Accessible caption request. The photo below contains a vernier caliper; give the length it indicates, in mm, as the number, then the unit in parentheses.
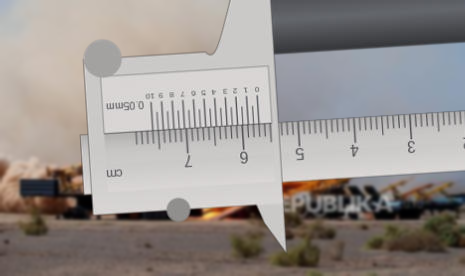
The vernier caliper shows 57.0 (mm)
